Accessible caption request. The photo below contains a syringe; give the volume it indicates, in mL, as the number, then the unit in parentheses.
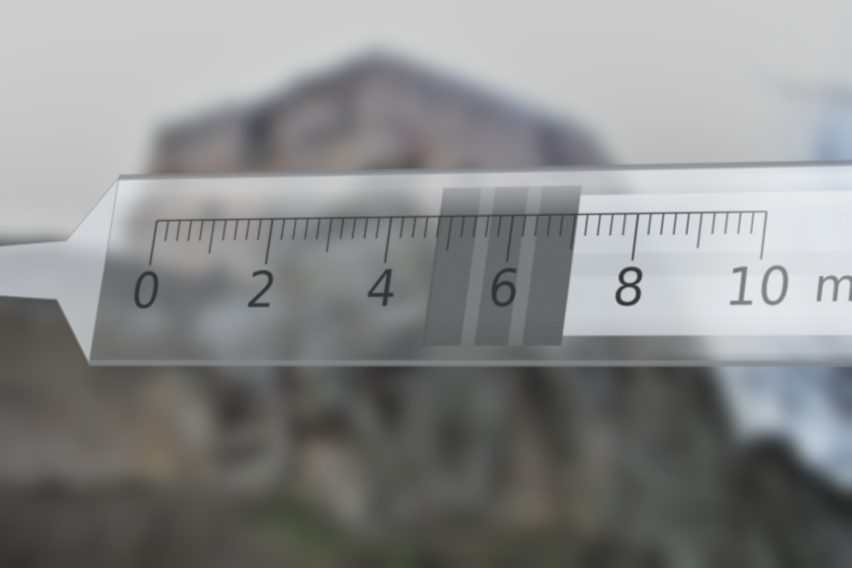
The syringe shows 4.8 (mL)
